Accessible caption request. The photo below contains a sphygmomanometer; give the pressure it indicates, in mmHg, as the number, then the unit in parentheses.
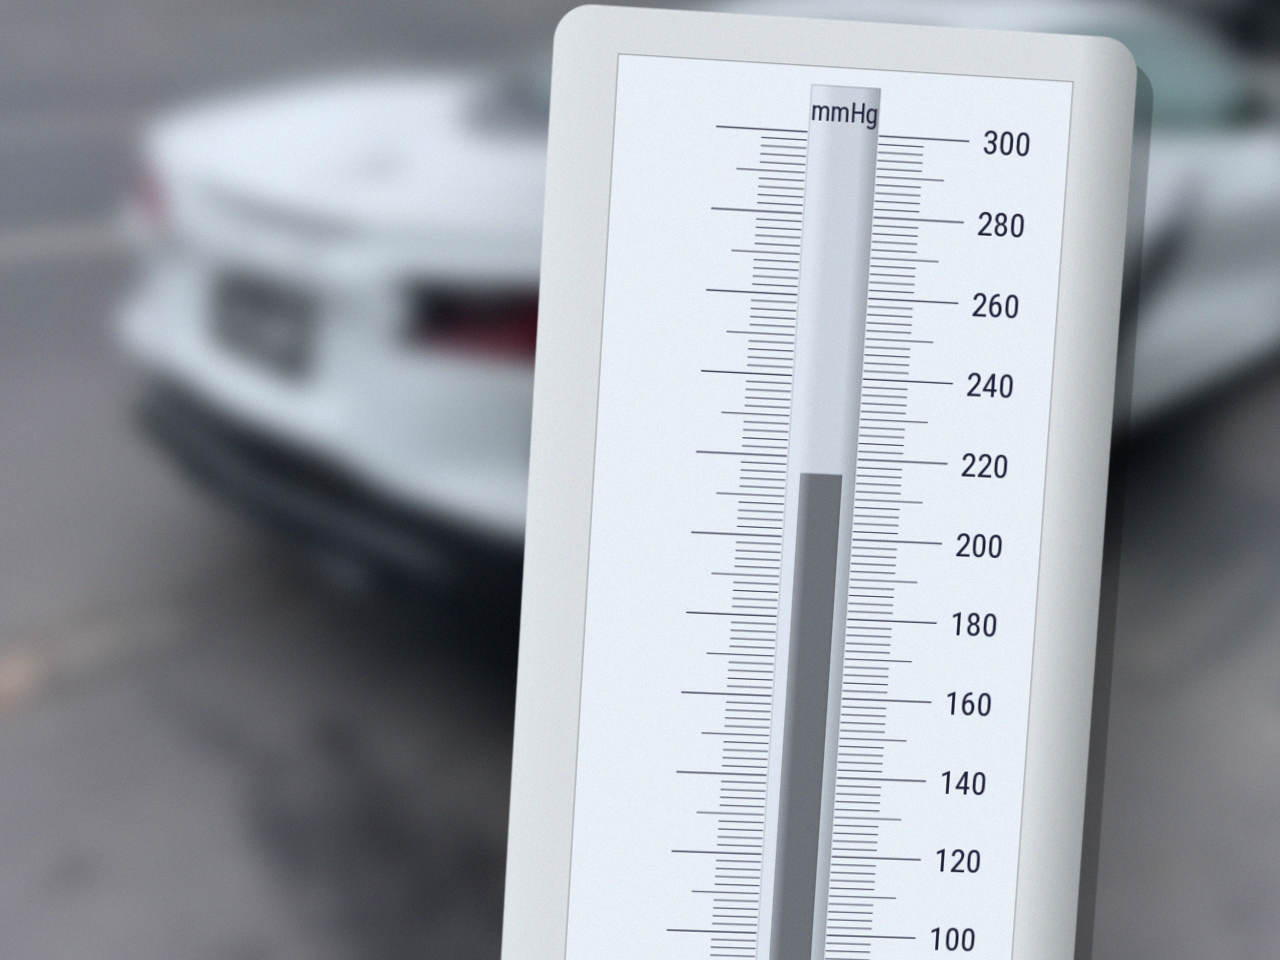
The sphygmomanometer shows 216 (mmHg)
